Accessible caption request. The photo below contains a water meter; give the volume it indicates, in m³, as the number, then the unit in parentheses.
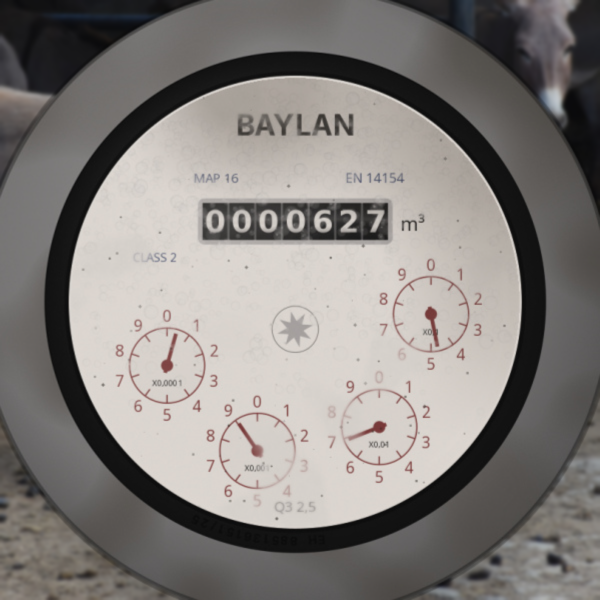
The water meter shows 627.4690 (m³)
